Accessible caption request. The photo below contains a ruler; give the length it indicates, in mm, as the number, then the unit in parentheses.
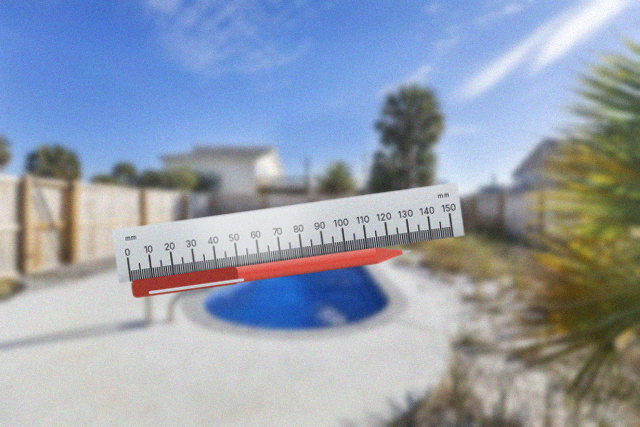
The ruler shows 130 (mm)
